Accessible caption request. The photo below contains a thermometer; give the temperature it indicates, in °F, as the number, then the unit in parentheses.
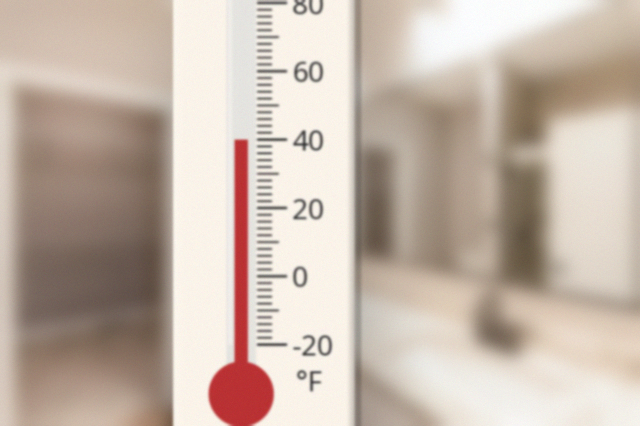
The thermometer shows 40 (°F)
